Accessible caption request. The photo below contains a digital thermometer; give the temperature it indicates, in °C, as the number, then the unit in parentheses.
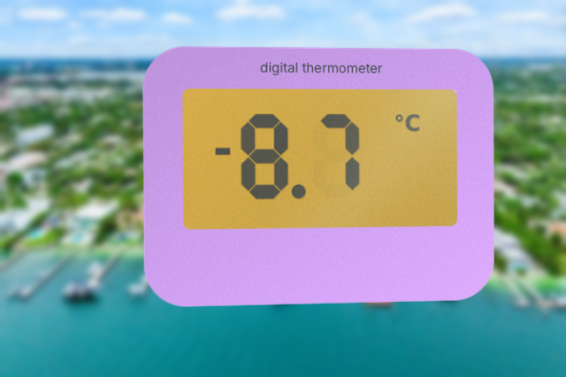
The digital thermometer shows -8.7 (°C)
